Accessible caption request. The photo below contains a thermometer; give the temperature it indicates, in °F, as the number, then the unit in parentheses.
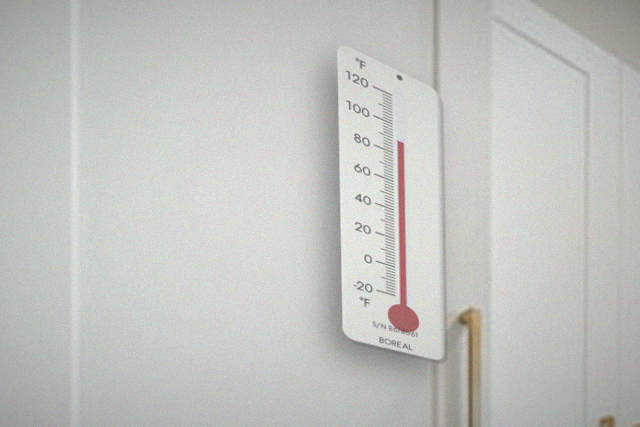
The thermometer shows 90 (°F)
